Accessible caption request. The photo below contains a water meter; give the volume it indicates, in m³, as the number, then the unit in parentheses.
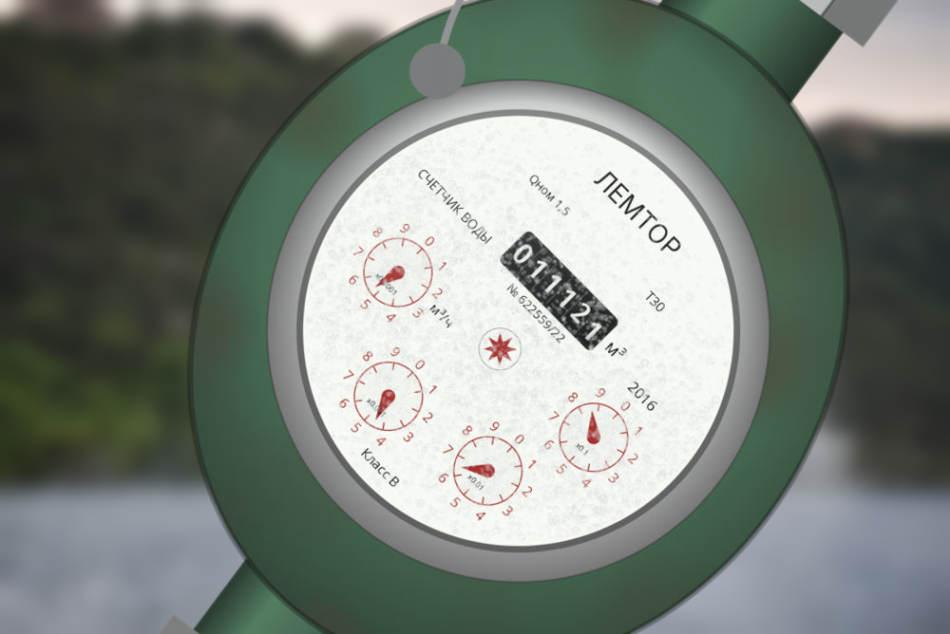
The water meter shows 11120.8645 (m³)
